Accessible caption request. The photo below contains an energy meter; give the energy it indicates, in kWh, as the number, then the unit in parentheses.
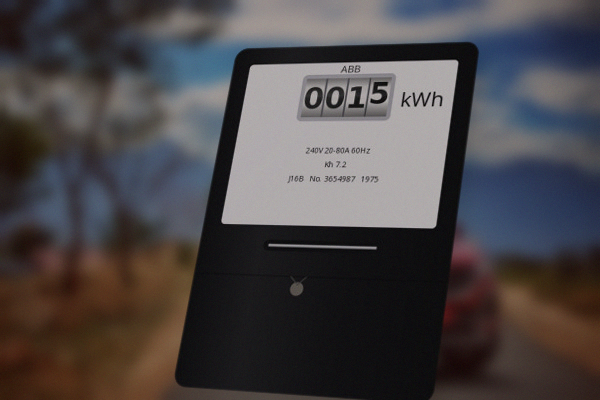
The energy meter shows 15 (kWh)
